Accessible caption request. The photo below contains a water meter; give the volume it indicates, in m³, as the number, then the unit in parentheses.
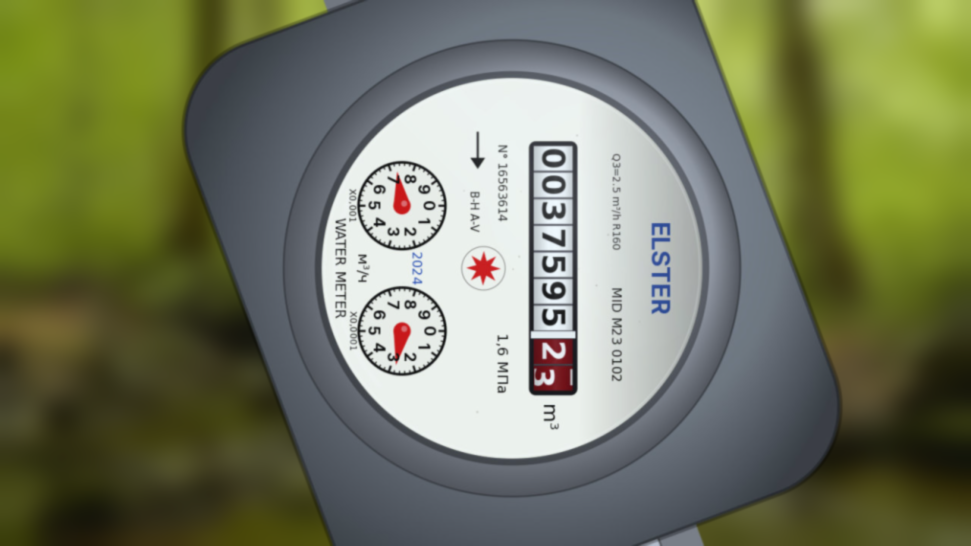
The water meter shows 37595.2272 (m³)
